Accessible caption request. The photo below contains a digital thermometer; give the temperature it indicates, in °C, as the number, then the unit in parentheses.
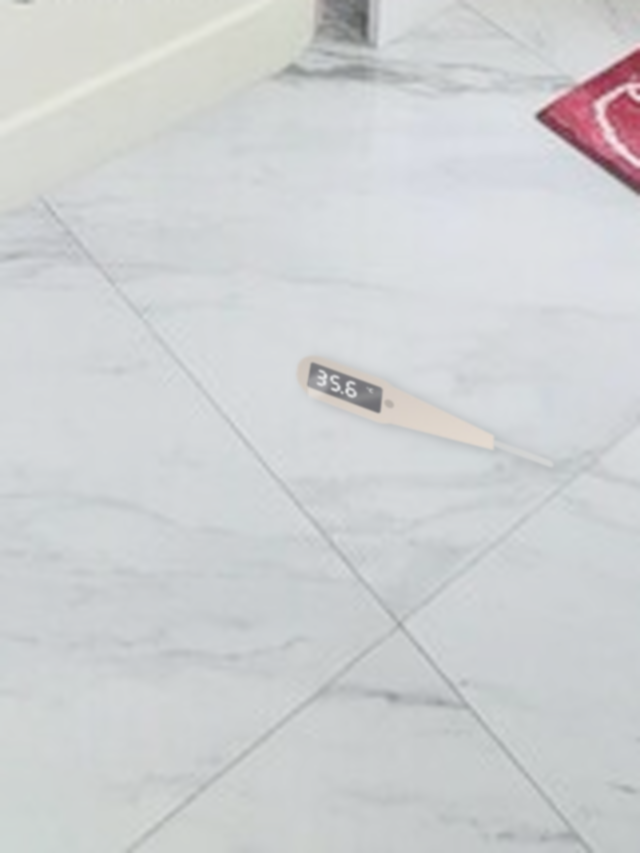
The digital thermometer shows 35.6 (°C)
